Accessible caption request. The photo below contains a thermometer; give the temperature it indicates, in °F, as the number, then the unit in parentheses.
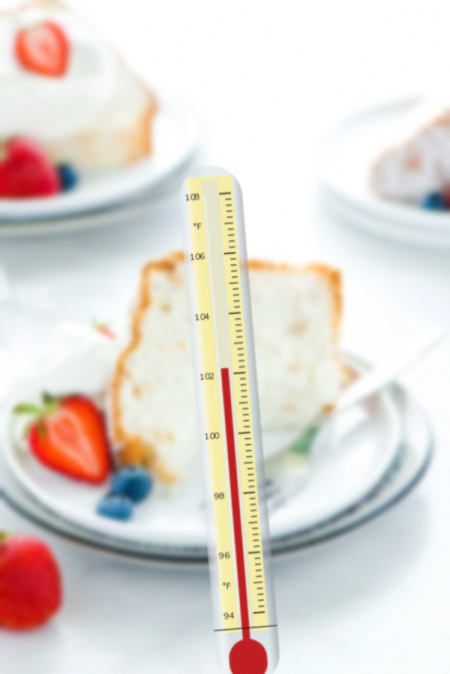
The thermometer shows 102.2 (°F)
